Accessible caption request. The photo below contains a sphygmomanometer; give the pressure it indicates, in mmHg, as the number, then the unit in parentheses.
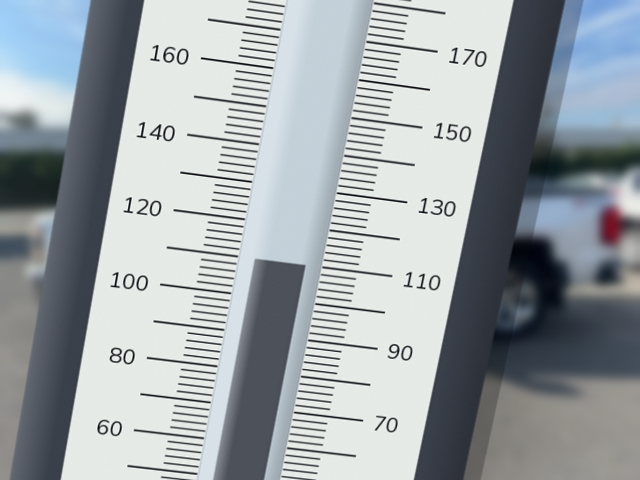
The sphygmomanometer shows 110 (mmHg)
